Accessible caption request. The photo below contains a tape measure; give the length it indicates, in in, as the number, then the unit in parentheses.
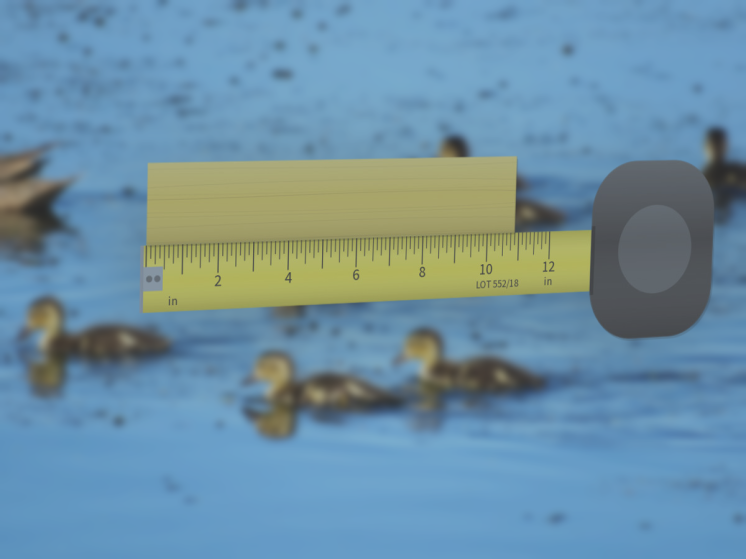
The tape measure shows 10.875 (in)
